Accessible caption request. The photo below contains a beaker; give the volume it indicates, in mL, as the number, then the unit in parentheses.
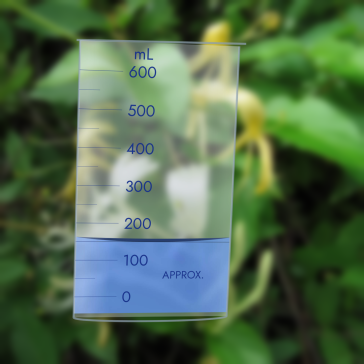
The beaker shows 150 (mL)
